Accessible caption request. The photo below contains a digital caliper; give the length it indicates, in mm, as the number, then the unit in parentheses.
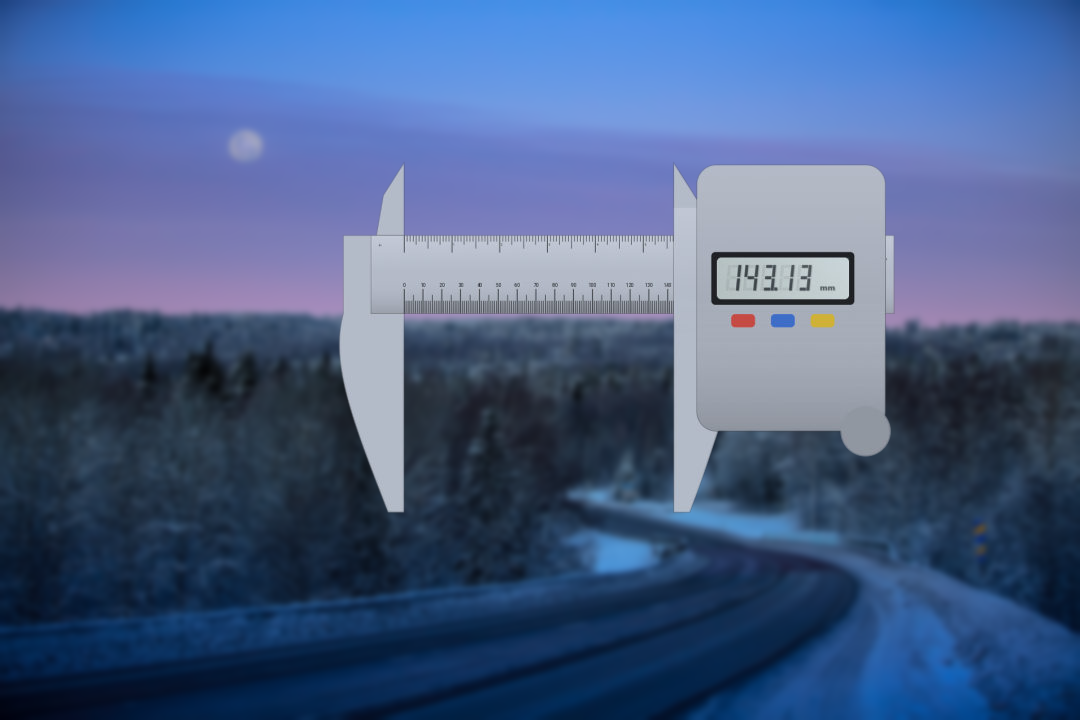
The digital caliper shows 143.13 (mm)
